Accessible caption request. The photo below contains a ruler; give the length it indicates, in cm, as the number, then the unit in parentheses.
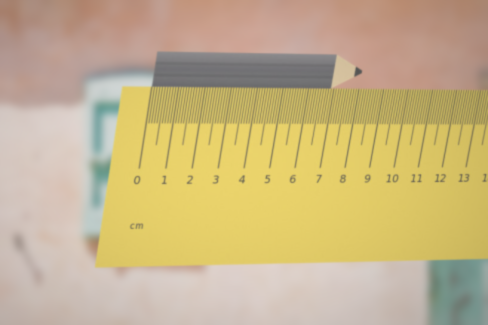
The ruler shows 8 (cm)
